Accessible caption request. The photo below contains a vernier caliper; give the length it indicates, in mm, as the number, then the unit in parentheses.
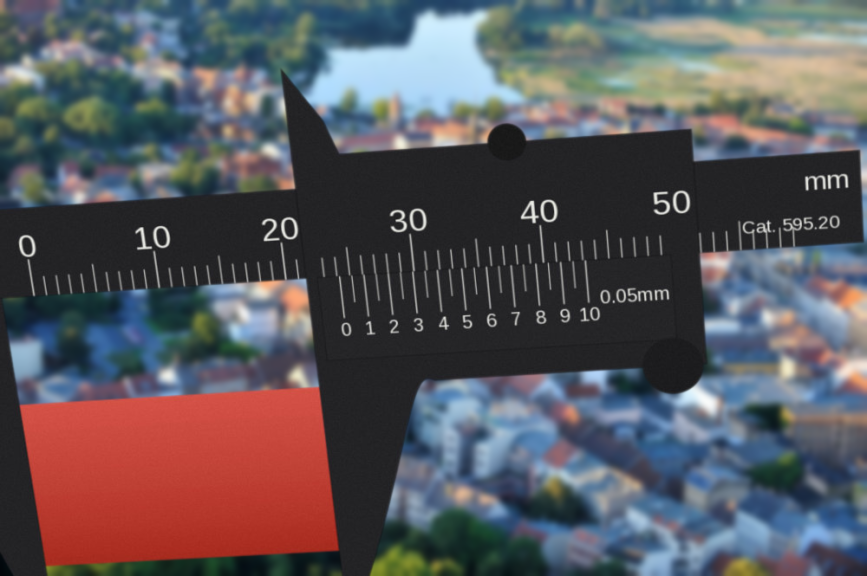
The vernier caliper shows 24.2 (mm)
